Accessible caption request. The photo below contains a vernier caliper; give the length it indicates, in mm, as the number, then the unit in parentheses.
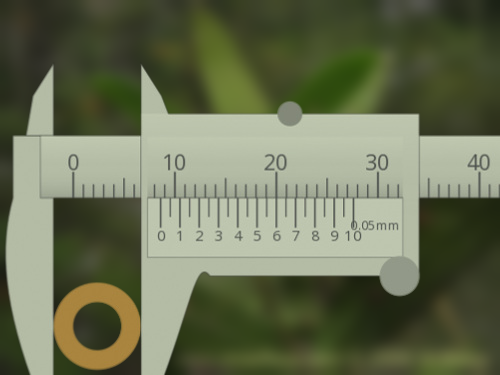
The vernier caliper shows 8.6 (mm)
